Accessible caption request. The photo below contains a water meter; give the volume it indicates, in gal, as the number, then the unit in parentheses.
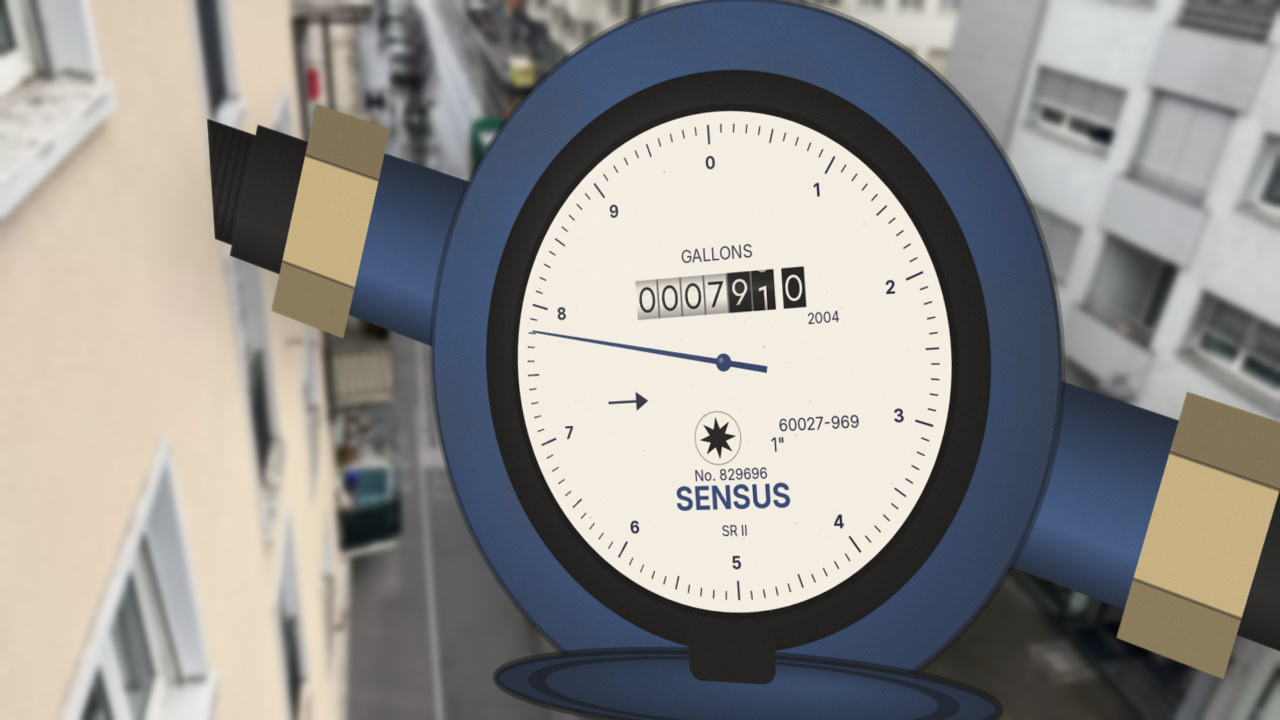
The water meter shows 7907.8 (gal)
